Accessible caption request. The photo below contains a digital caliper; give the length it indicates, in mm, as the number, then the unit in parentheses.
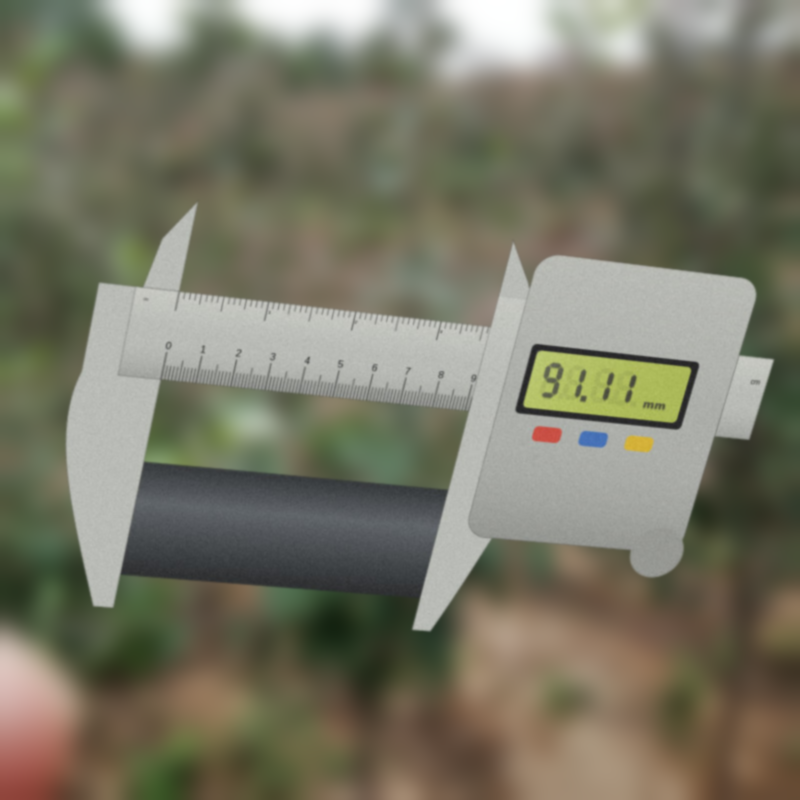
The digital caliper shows 91.11 (mm)
